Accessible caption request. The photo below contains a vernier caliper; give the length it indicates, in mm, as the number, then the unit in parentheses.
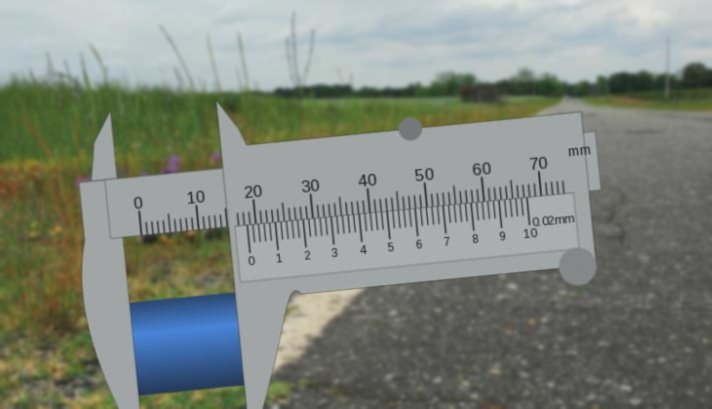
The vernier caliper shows 18.5 (mm)
